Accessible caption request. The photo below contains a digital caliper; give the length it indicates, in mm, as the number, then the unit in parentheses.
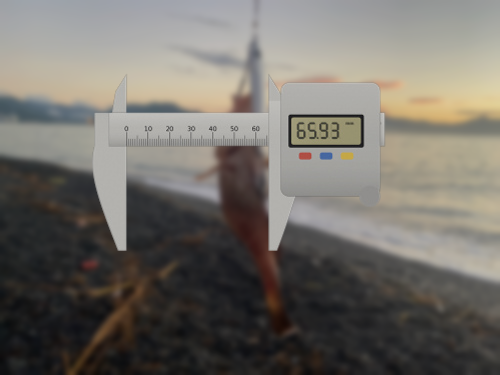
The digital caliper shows 65.93 (mm)
